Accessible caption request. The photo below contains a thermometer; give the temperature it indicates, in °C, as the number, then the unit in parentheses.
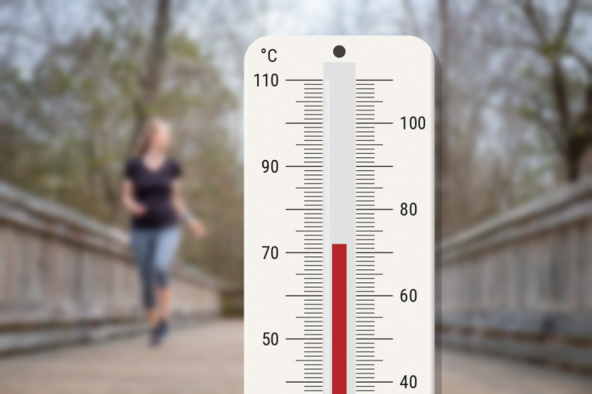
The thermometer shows 72 (°C)
